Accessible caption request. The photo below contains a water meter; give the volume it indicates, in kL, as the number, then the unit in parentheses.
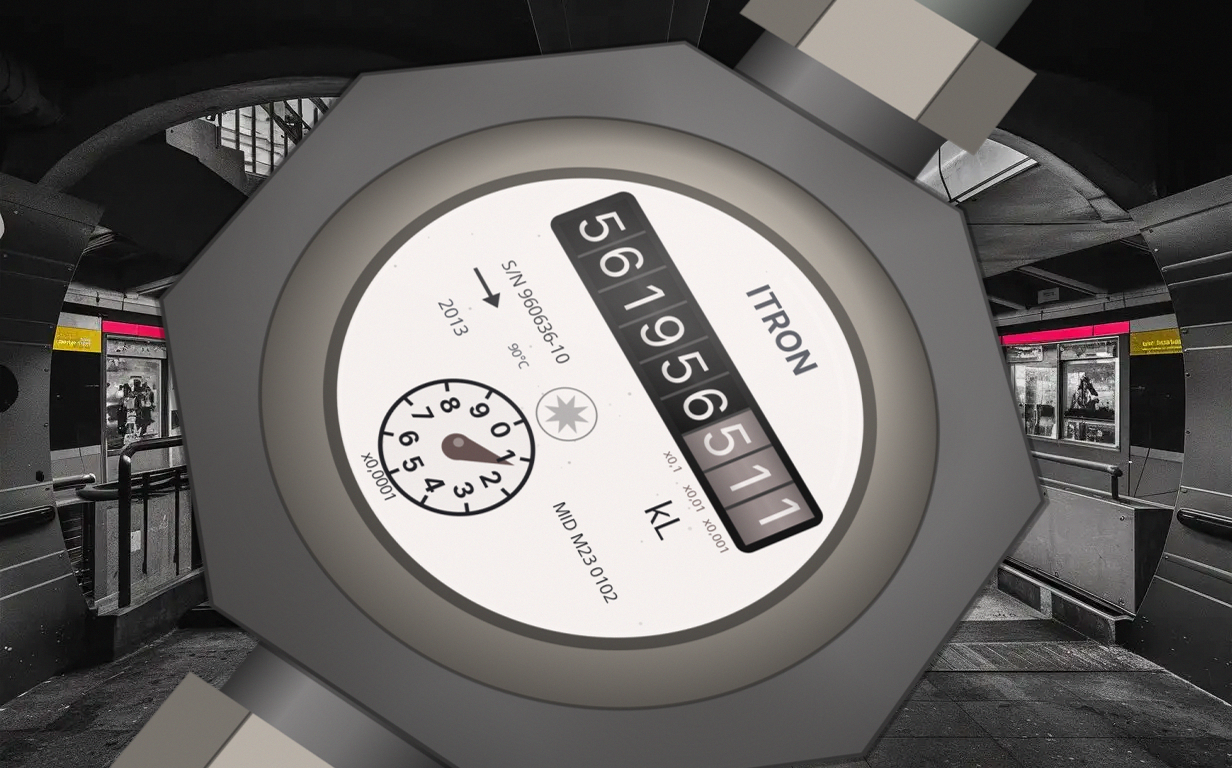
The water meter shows 561956.5111 (kL)
